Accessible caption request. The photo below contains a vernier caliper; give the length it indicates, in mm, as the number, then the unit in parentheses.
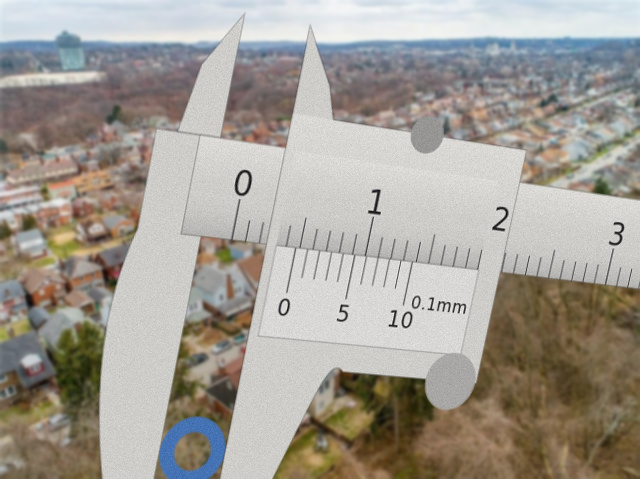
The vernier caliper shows 4.7 (mm)
